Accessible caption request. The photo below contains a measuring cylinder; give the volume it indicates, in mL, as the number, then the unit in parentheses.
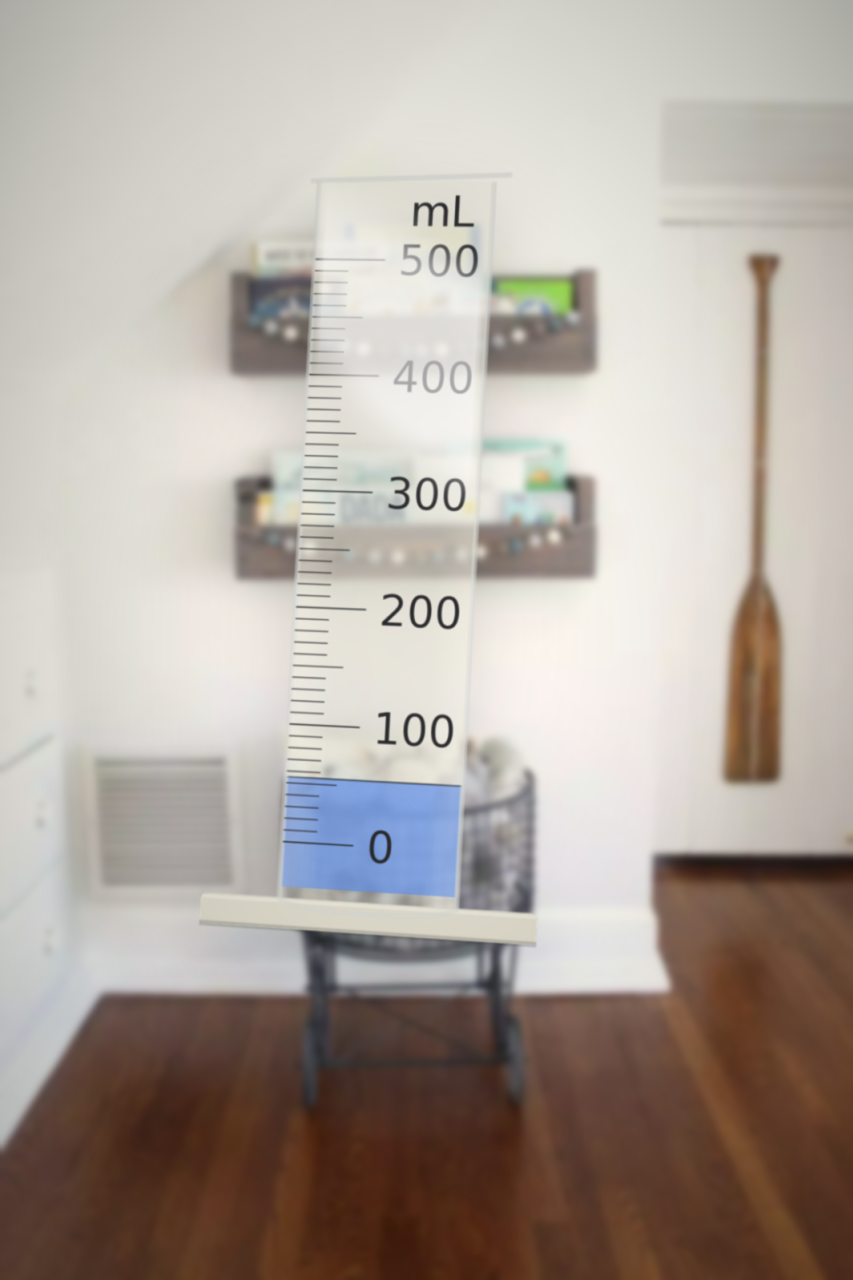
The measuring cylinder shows 55 (mL)
